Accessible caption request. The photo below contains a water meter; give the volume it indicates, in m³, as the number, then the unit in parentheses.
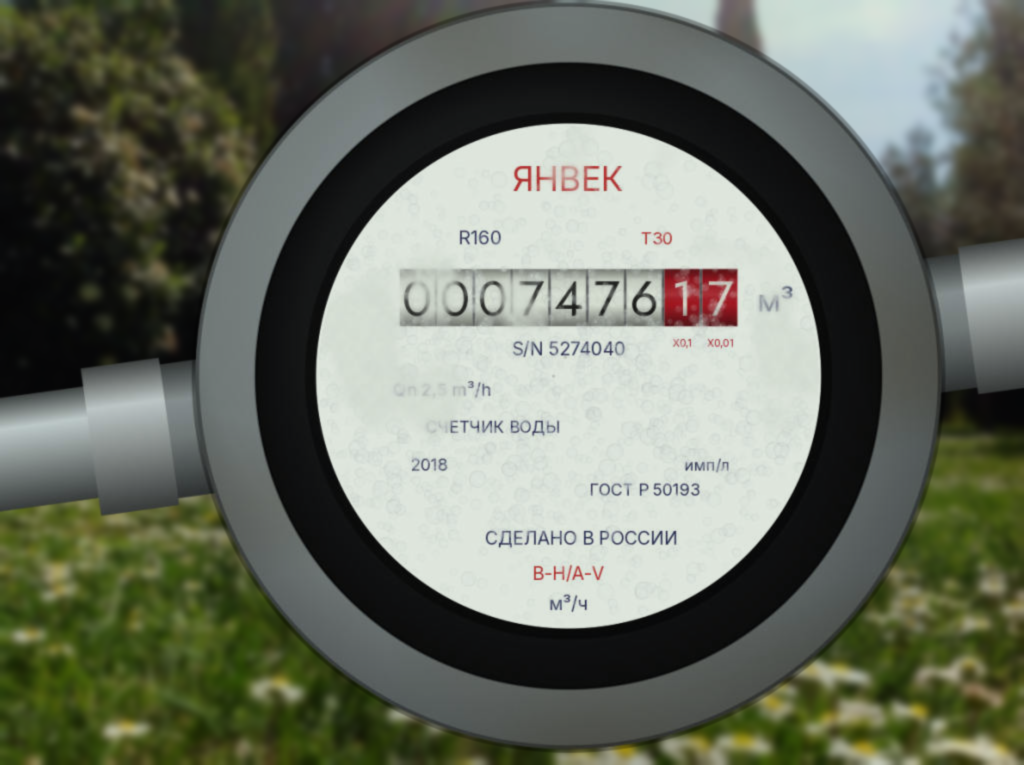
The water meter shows 7476.17 (m³)
